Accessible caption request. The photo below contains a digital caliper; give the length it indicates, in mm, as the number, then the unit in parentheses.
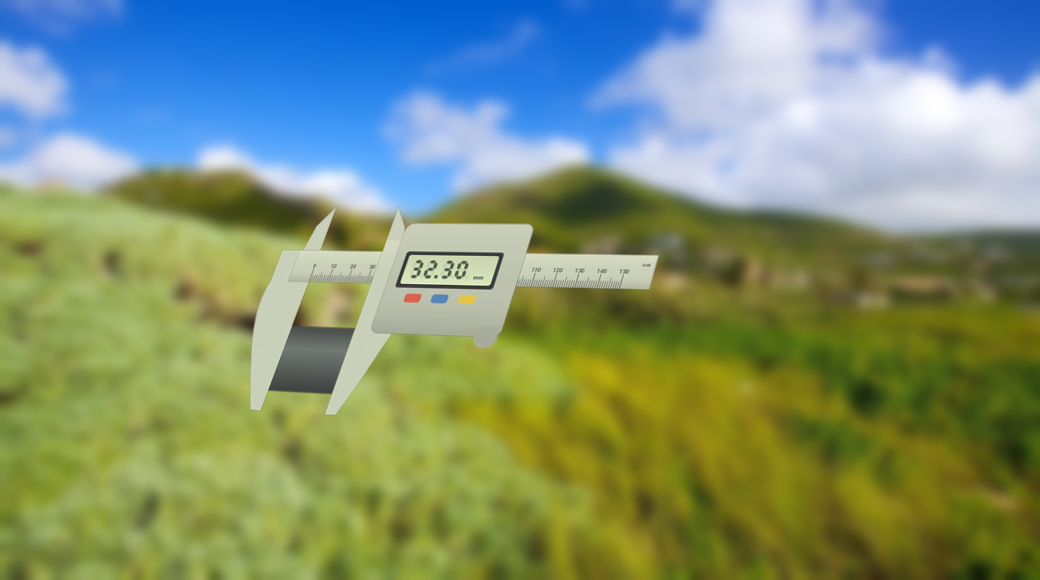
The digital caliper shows 32.30 (mm)
